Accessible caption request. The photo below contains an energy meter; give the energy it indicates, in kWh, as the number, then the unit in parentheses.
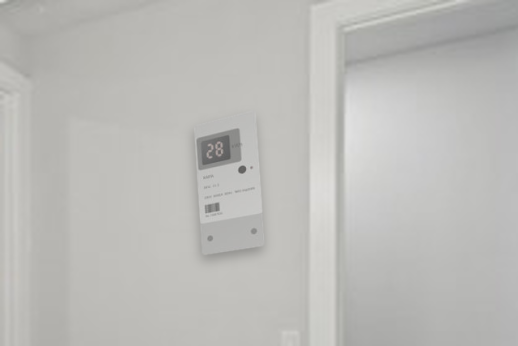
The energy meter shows 28 (kWh)
